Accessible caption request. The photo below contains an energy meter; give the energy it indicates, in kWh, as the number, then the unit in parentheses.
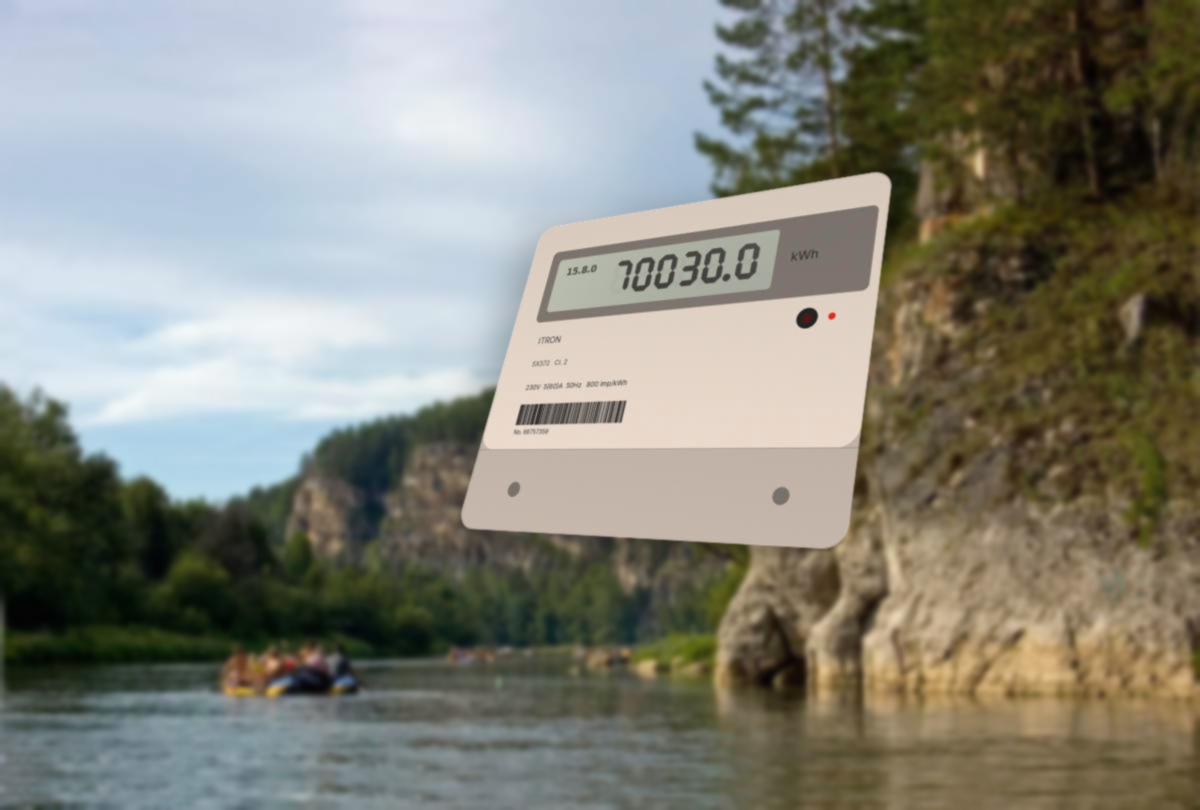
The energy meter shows 70030.0 (kWh)
